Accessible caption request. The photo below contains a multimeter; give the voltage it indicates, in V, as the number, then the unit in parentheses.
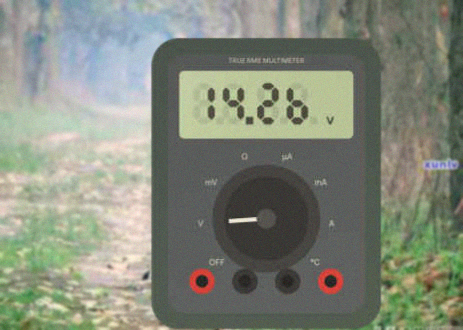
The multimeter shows 14.26 (V)
